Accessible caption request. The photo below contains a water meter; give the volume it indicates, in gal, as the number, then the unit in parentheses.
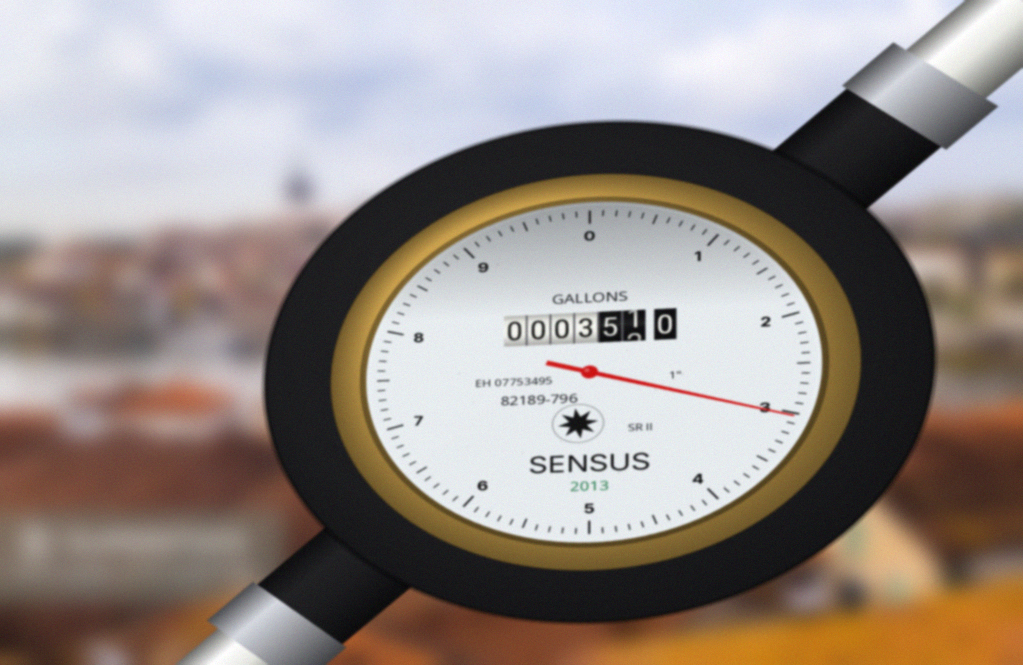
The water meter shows 3513.0 (gal)
